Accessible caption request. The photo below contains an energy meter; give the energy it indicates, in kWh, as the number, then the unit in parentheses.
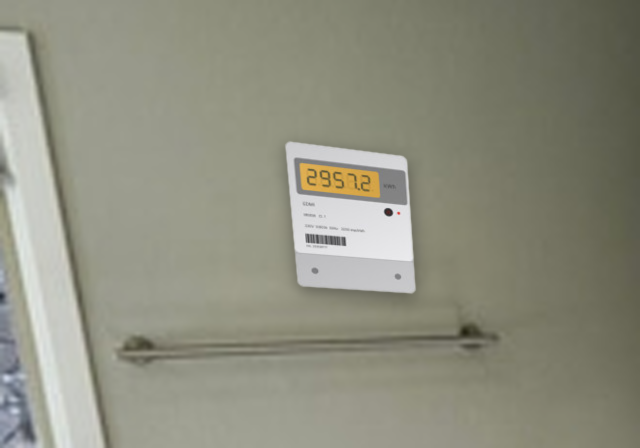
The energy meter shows 2957.2 (kWh)
